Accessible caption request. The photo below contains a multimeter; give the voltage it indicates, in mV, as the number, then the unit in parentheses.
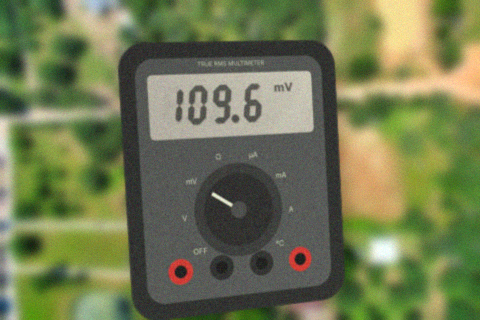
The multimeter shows 109.6 (mV)
